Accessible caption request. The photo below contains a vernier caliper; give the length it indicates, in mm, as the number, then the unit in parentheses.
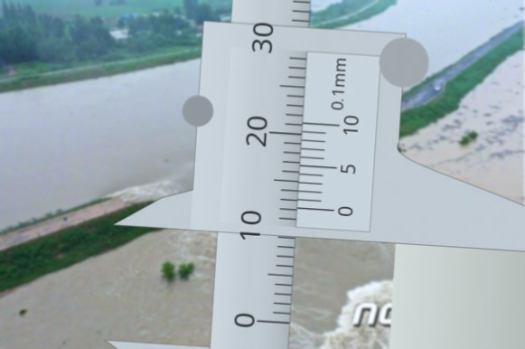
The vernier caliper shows 12.2 (mm)
